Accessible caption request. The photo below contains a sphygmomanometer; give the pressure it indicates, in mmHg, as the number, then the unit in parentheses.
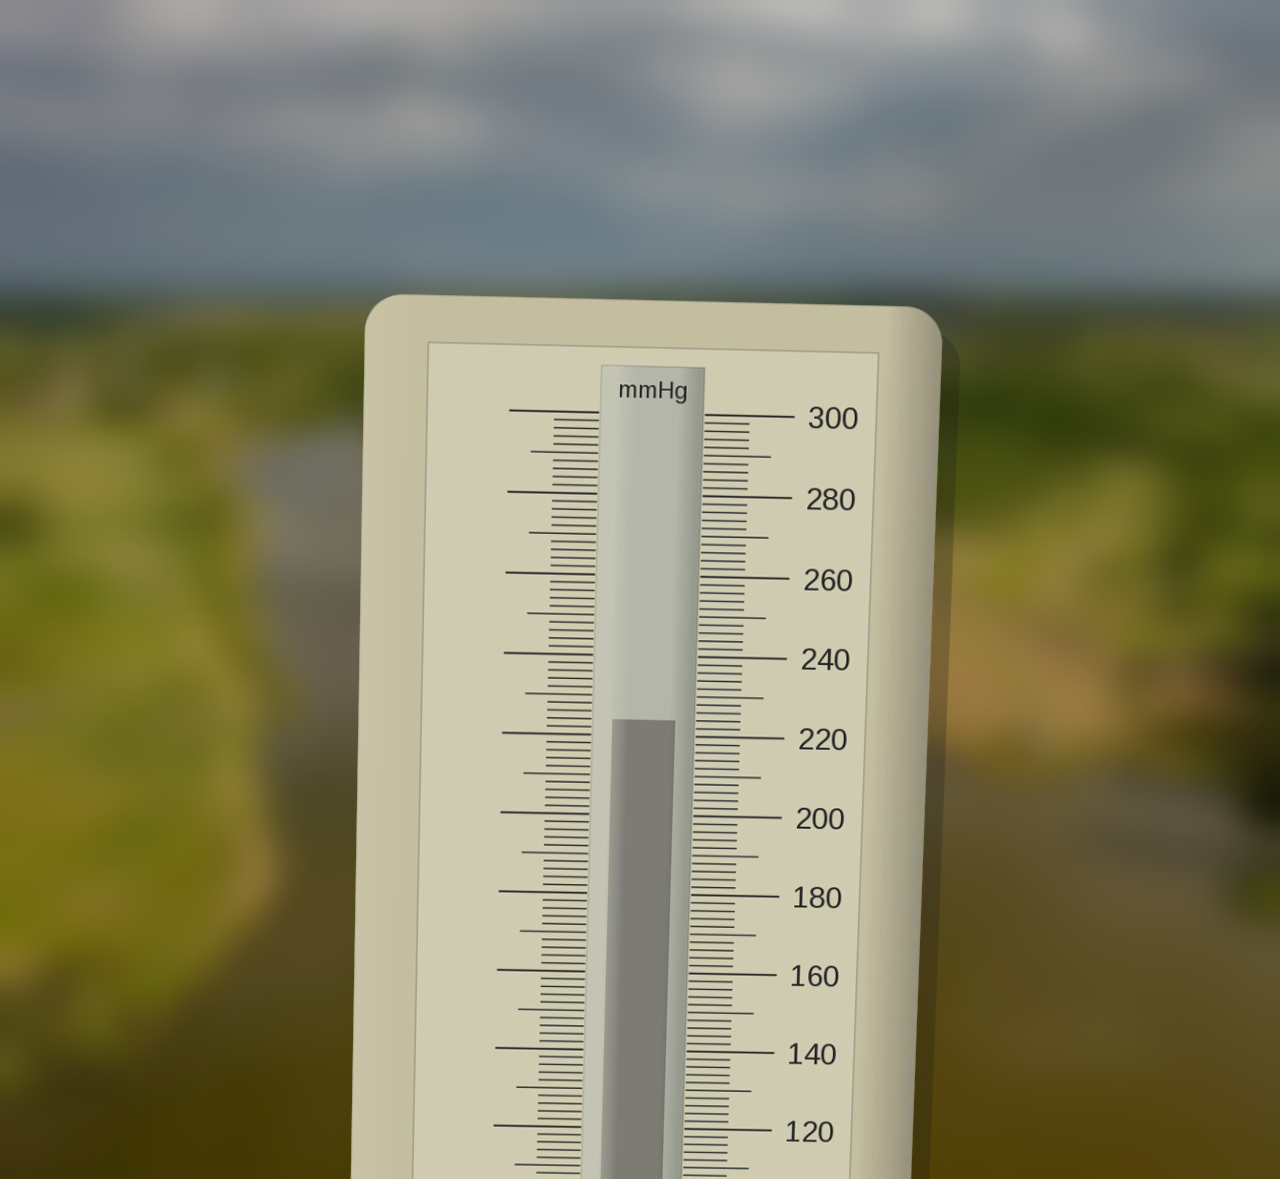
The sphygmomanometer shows 224 (mmHg)
